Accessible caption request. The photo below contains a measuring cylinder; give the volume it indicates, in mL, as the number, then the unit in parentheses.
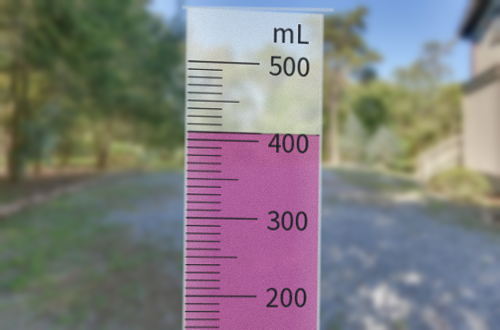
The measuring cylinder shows 410 (mL)
